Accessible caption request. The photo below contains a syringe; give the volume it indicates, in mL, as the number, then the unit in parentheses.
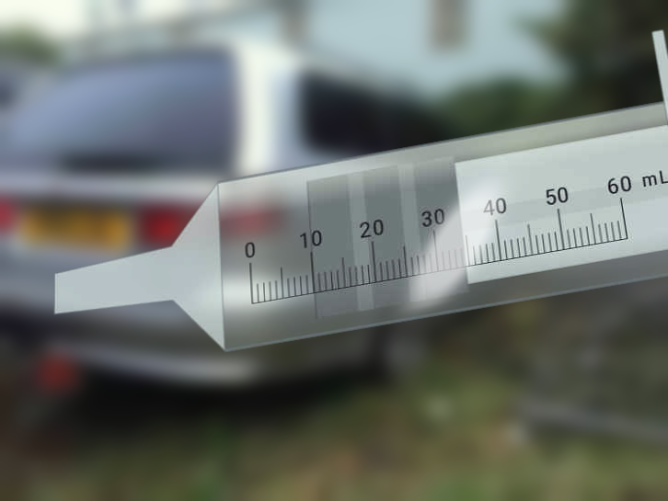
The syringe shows 10 (mL)
